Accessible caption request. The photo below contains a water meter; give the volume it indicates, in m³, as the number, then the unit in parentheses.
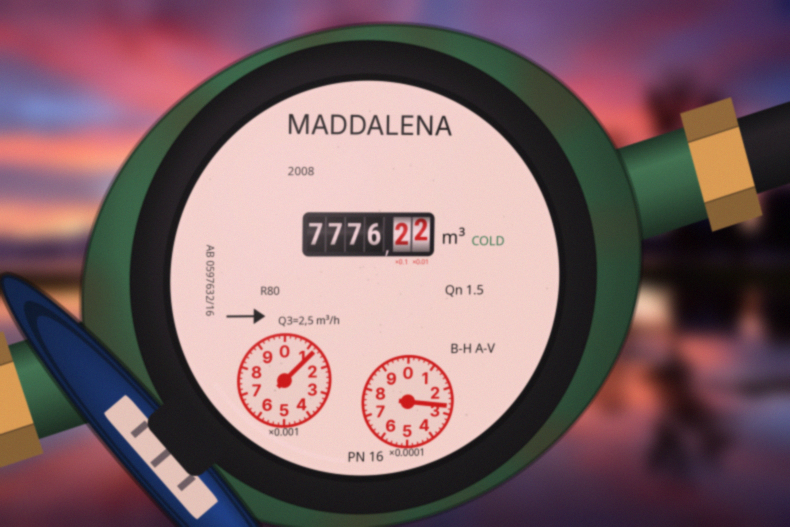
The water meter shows 7776.2212 (m³)
